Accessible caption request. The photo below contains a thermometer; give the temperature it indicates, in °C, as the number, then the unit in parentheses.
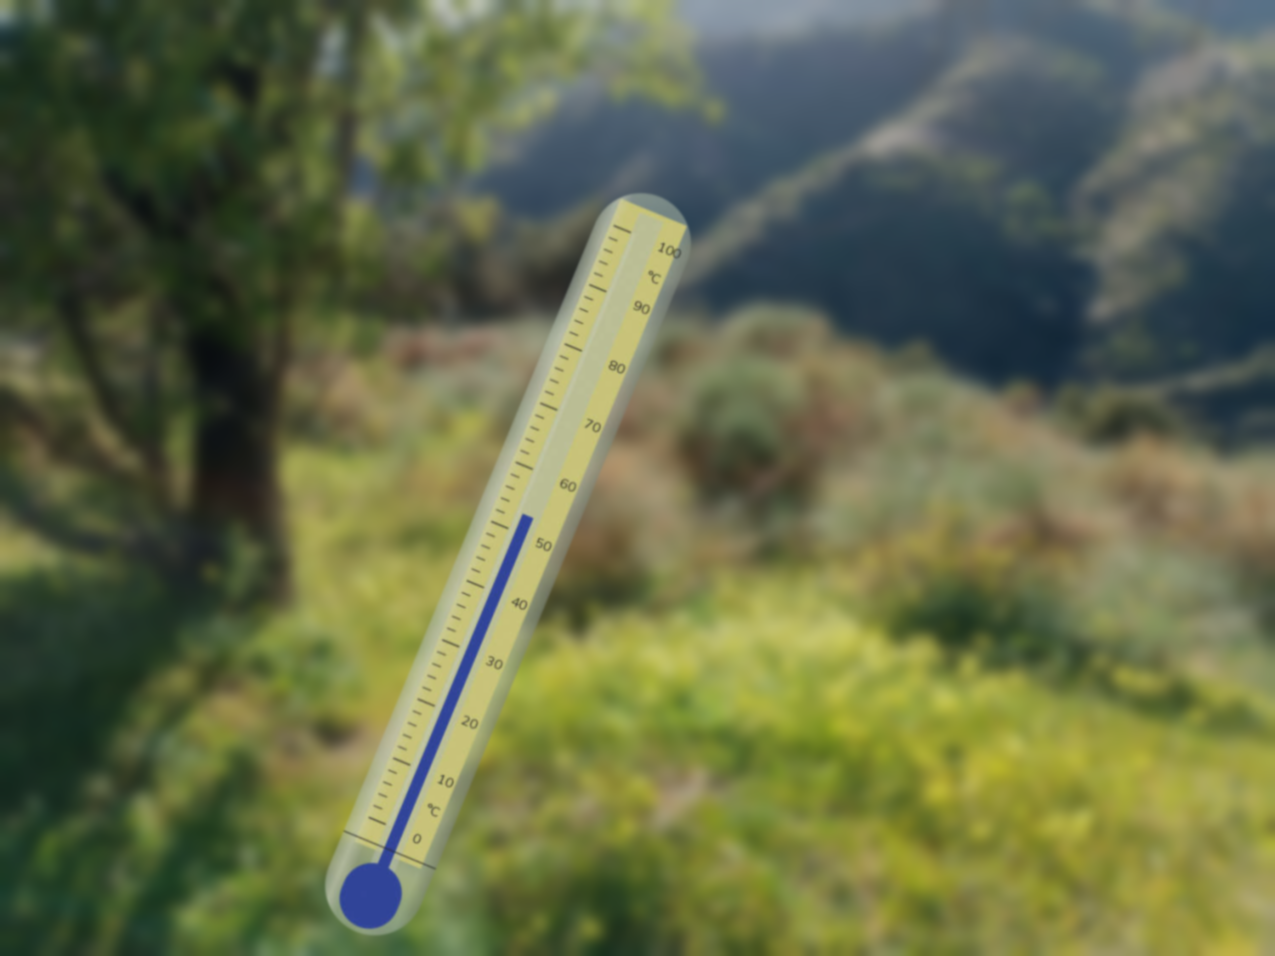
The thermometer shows 53 (°C)
